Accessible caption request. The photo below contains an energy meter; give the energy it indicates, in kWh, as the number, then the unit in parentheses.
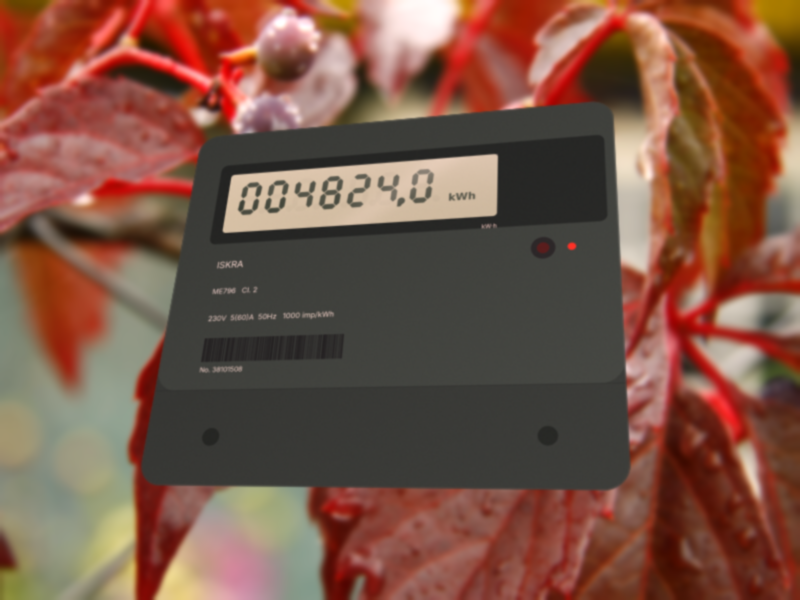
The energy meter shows 4824.0 (kWh)
